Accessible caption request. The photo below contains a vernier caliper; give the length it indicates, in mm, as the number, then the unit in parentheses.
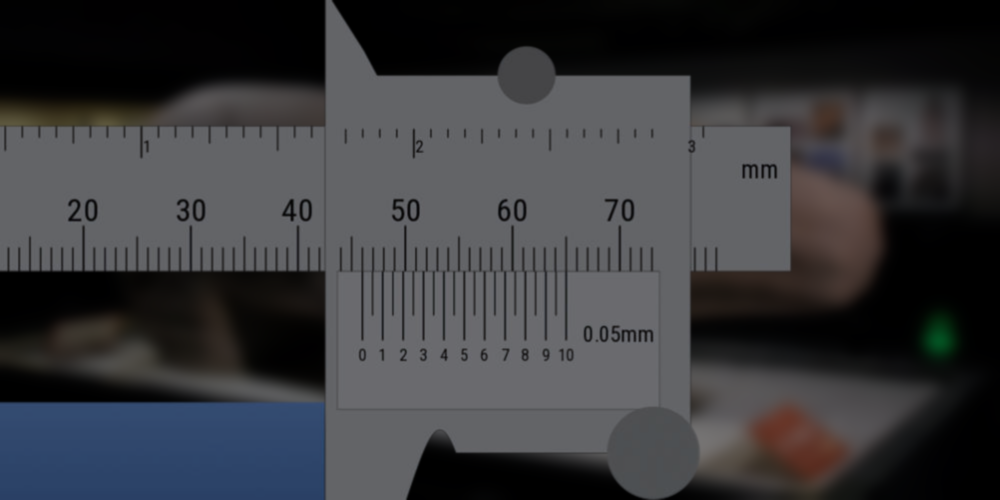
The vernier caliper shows 46.0 (mm)
